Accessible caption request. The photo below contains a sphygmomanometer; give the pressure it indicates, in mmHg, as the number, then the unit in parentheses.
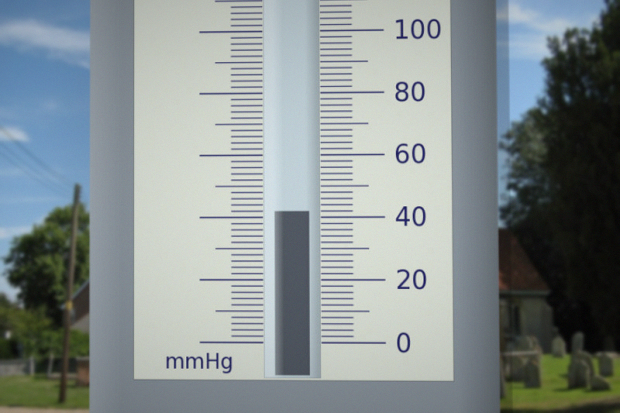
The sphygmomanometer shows 42 (mmHg)
